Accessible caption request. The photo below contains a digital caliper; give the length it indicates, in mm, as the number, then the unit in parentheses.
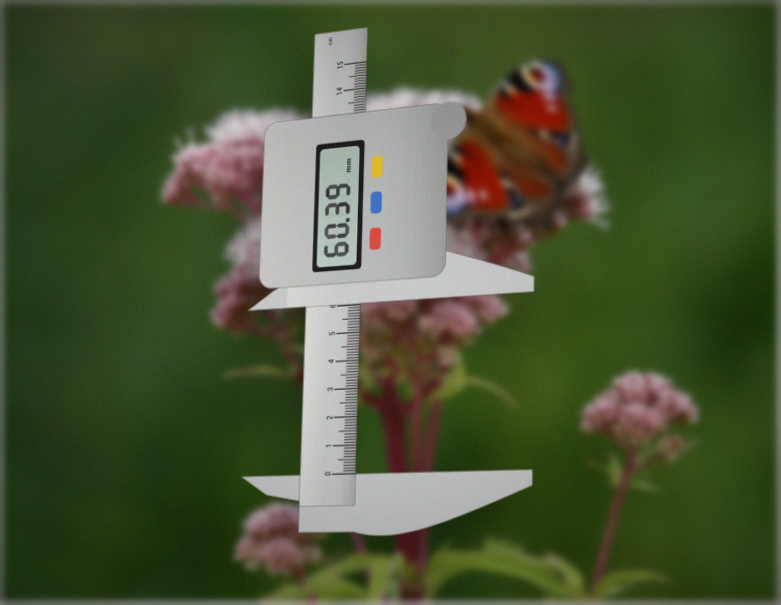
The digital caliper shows 60.39 (mm)
